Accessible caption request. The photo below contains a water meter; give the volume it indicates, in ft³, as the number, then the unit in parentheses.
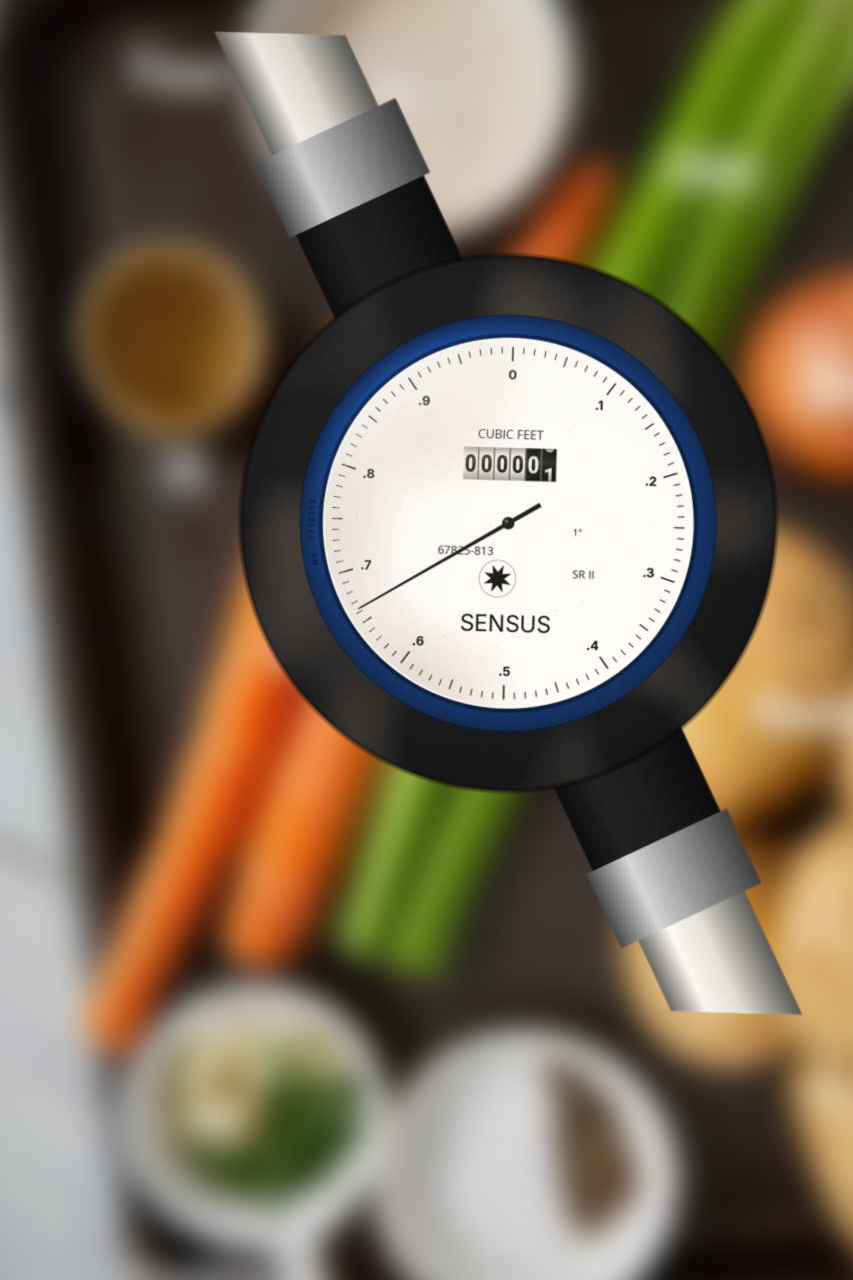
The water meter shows 0.66 (ft³)
